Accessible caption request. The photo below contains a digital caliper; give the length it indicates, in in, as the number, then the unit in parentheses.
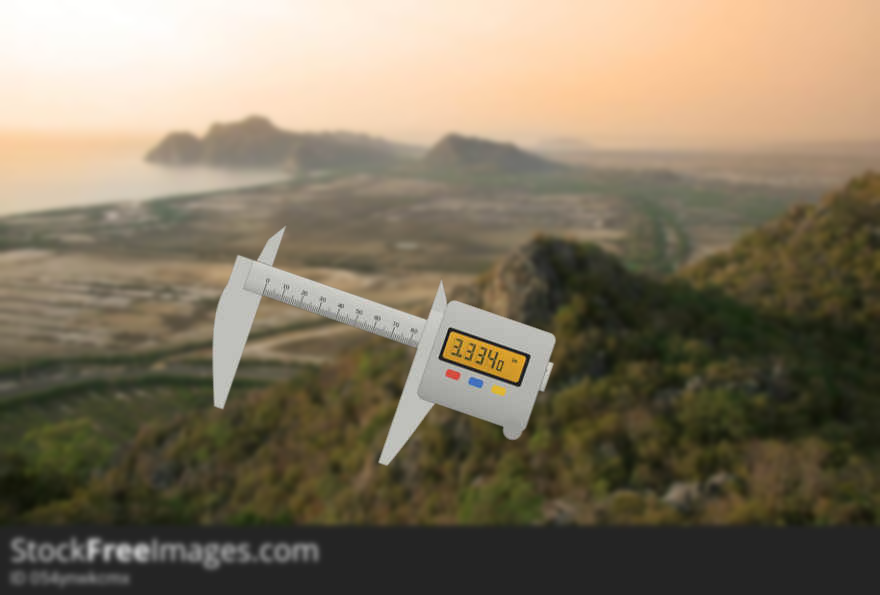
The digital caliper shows 3.3340 (in)
